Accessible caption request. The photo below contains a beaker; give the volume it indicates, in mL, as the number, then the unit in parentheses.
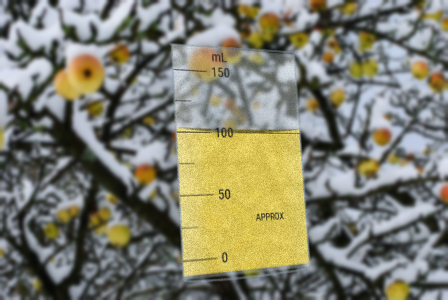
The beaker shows 100 (mL)
